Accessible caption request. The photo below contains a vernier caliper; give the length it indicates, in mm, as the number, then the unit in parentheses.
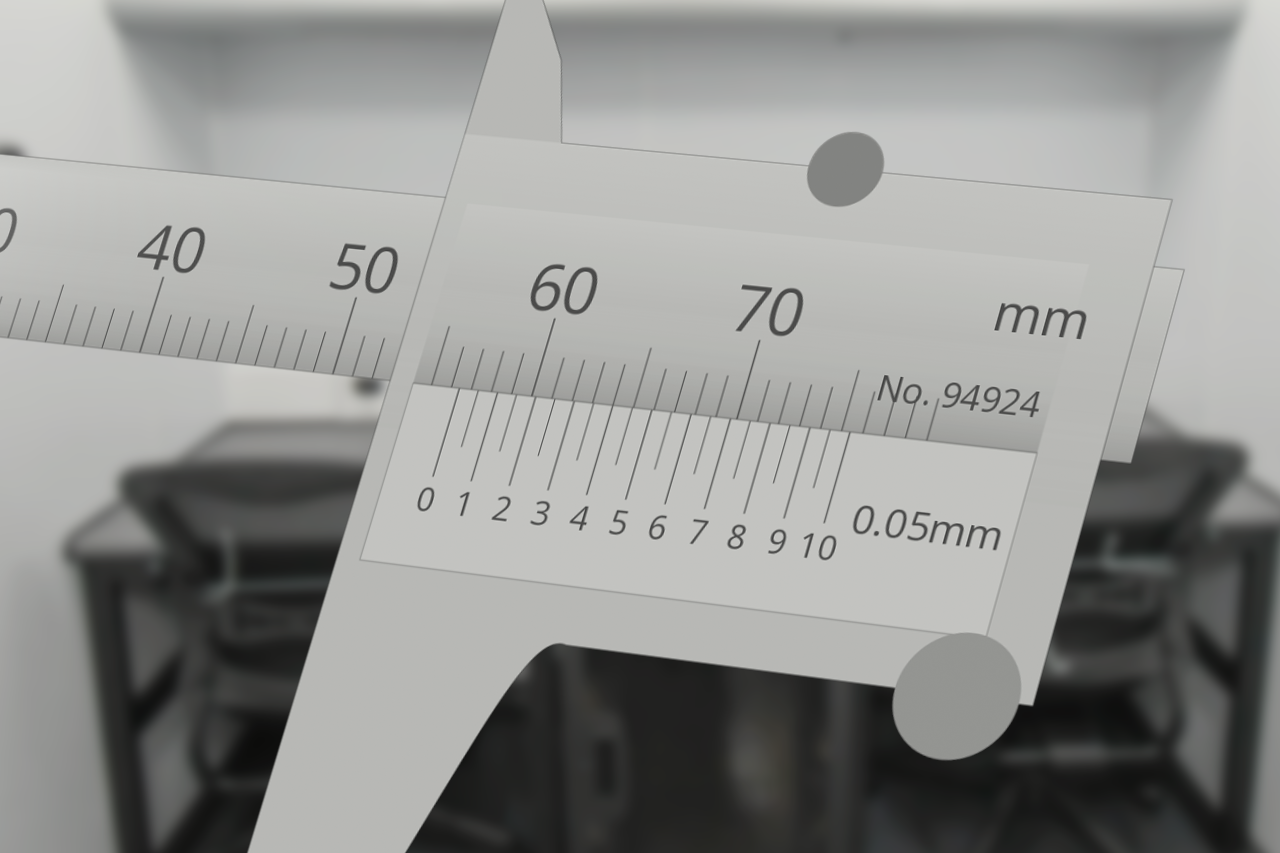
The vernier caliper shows 56.4 (mm)
